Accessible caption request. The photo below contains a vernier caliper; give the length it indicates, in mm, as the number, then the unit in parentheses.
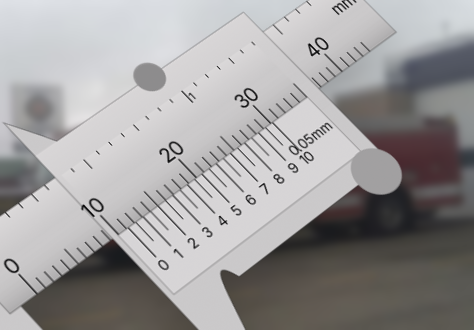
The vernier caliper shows 11.2 (mm)
